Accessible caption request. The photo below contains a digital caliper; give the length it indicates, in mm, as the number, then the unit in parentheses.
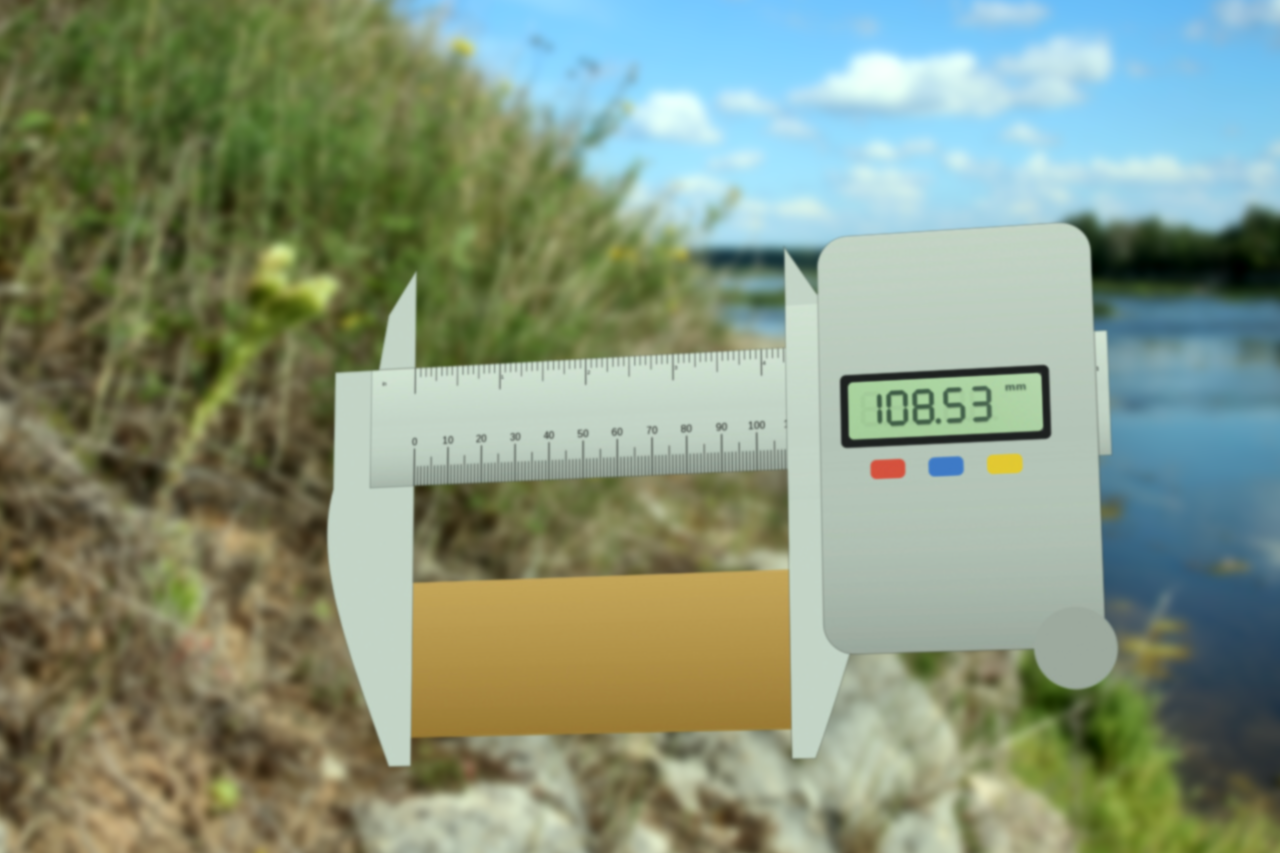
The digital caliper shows 108.53 (mm)
